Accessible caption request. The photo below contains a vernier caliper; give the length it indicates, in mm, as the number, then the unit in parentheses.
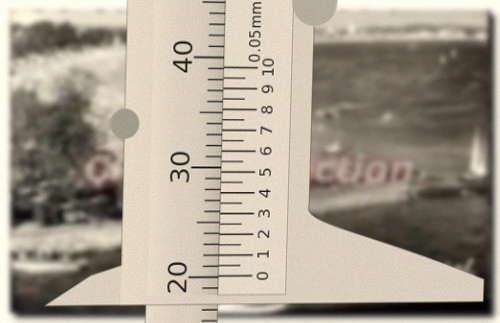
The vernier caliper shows 20.1 (mm)
